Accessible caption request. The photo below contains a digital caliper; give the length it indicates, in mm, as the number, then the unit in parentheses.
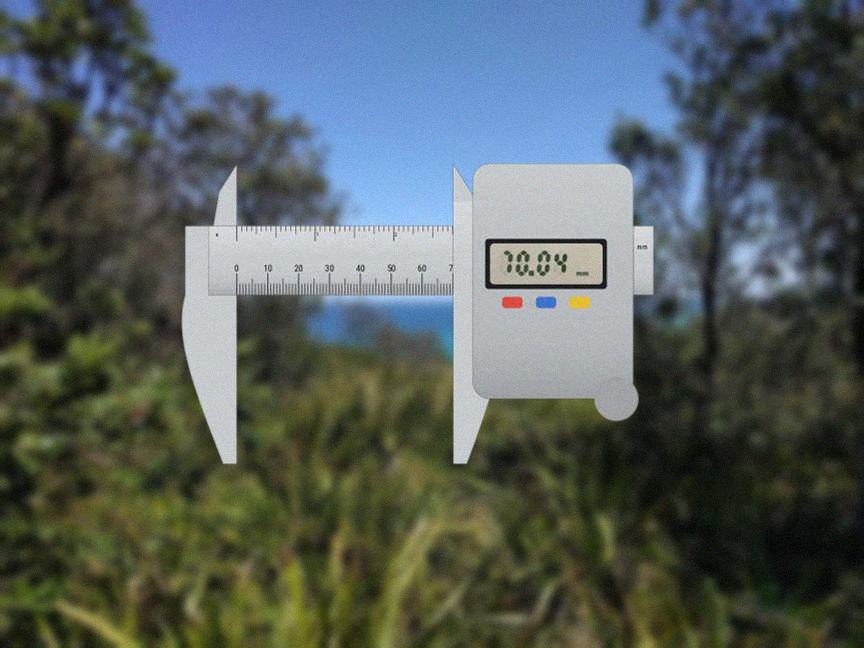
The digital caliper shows 70.04 (mm)
